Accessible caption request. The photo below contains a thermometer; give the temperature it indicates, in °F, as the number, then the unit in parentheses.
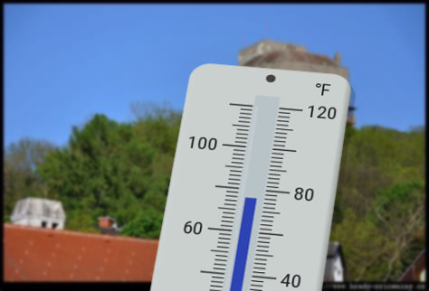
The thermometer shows 76 (°F)
